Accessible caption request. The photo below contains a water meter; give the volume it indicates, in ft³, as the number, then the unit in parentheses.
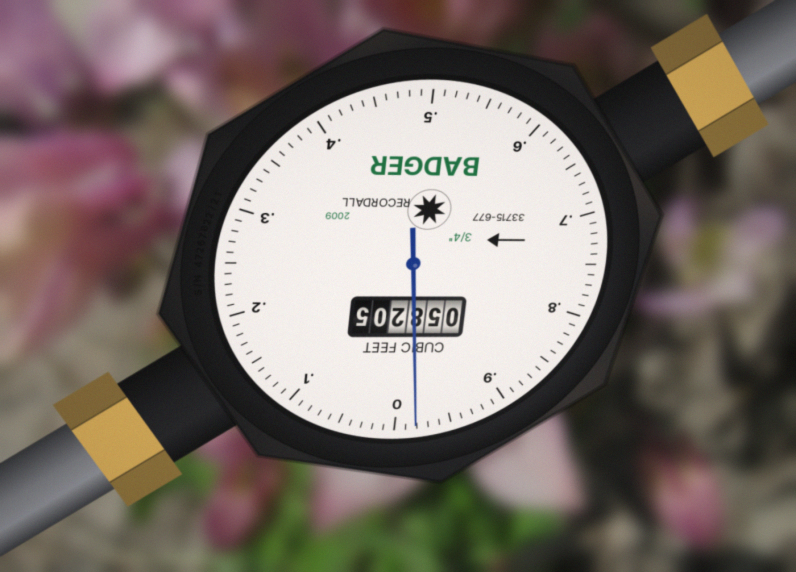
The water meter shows 58204.98 (ft³)
